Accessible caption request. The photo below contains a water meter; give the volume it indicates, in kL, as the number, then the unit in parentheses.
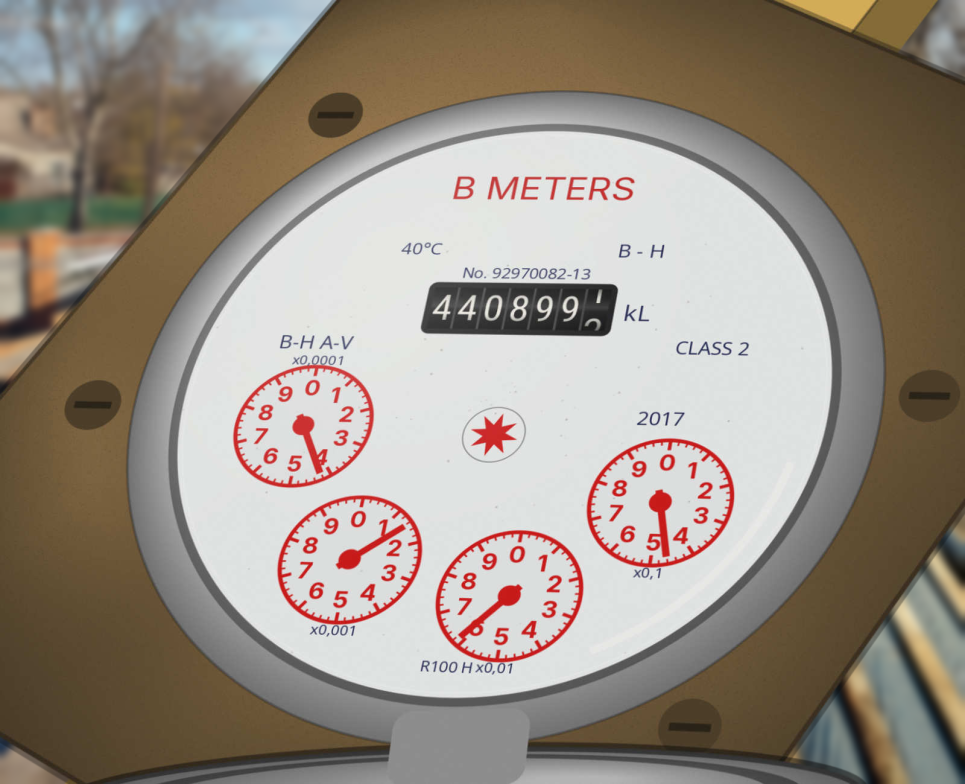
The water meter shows 4408991.4614 (kL)
